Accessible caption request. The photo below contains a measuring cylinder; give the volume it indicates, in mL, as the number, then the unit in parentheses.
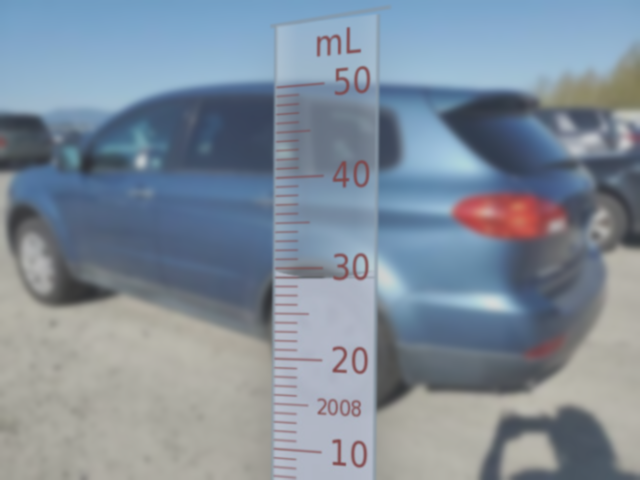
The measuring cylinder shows 29 (mL)
